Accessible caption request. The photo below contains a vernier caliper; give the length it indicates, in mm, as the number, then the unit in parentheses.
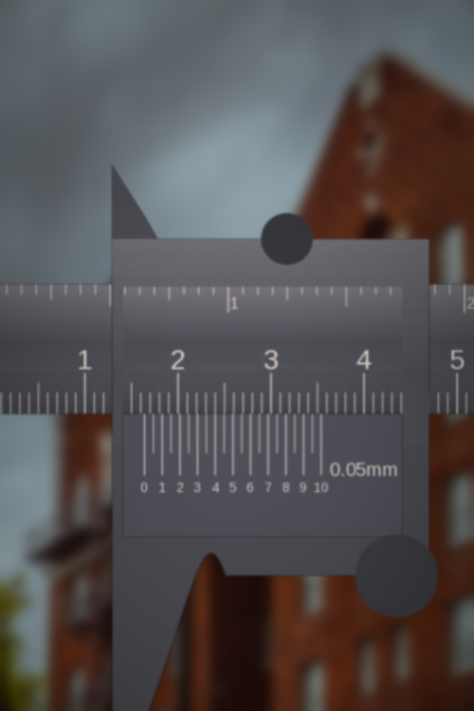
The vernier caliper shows 16.4 (mm)
